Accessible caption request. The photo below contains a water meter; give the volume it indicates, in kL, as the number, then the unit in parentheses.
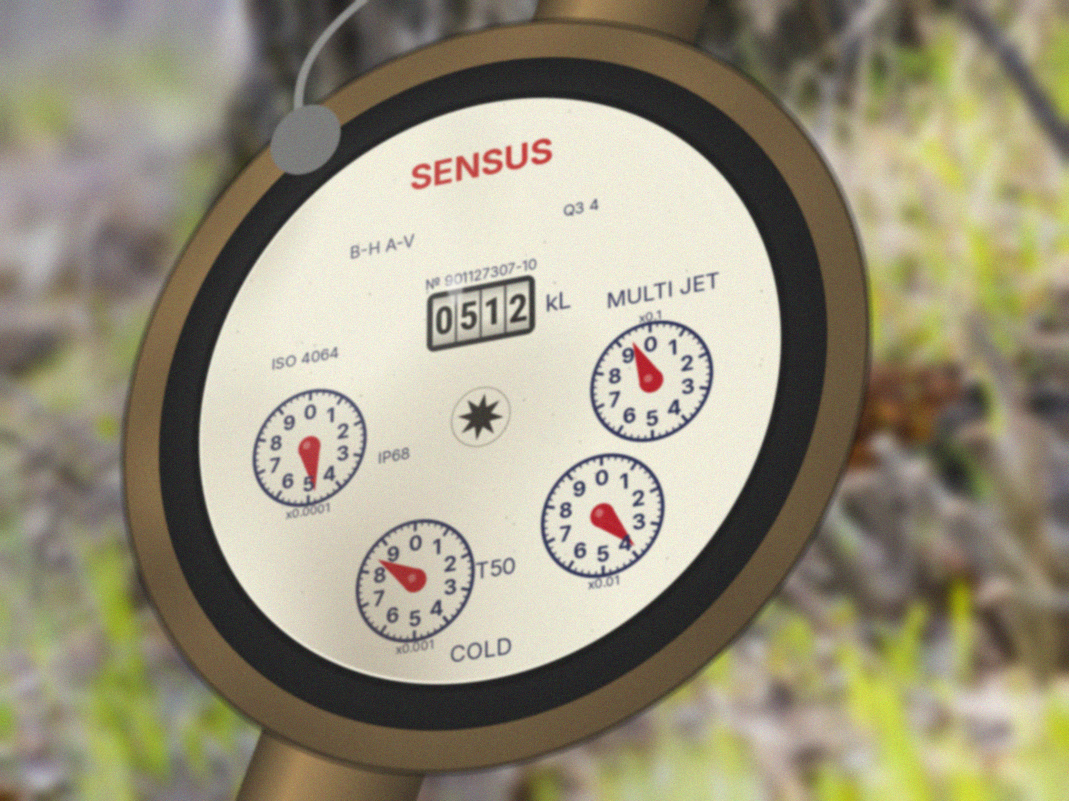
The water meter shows 511.9384 (kL)
